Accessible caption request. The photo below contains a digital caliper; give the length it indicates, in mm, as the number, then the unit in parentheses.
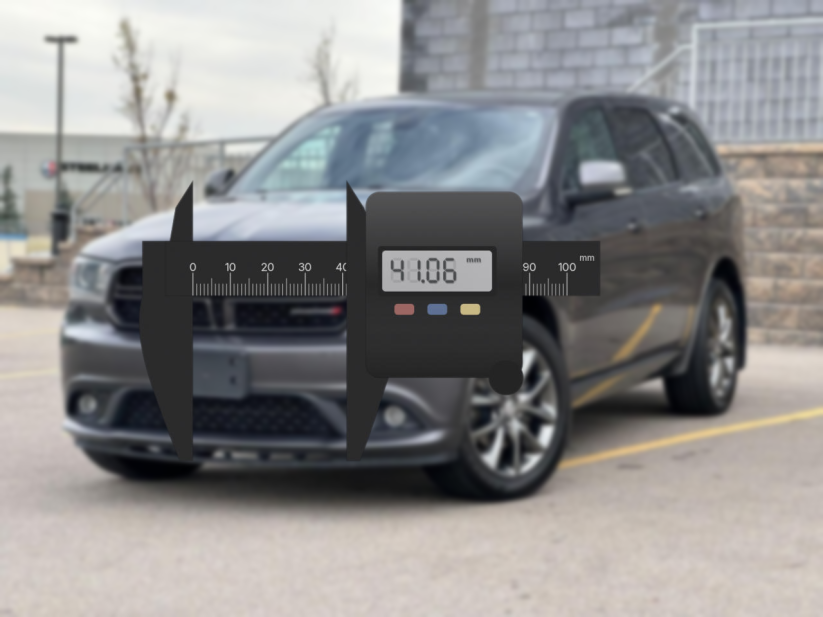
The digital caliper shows 41.06 (mm)
